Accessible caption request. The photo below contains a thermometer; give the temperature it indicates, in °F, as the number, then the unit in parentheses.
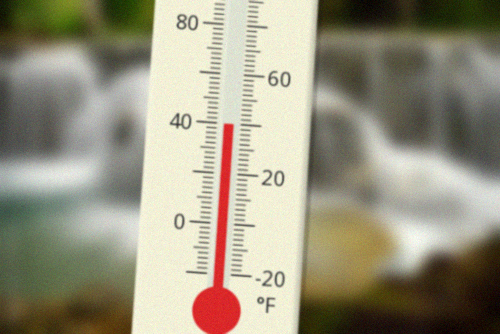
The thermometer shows 40 (°F)
